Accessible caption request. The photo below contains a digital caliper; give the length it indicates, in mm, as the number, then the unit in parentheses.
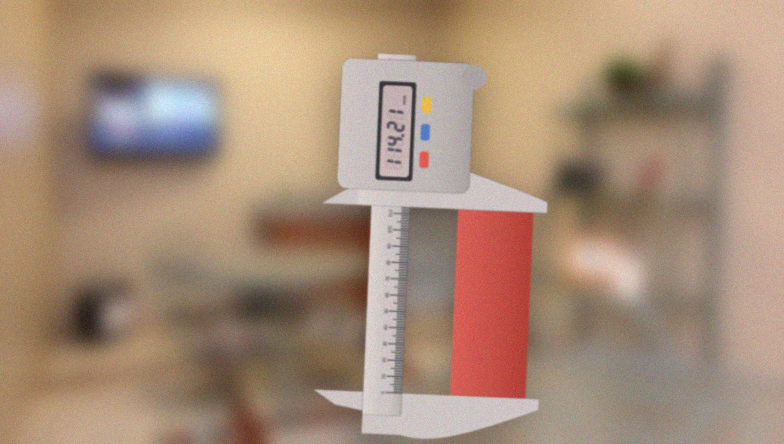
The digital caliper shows 114.21 (mm)
